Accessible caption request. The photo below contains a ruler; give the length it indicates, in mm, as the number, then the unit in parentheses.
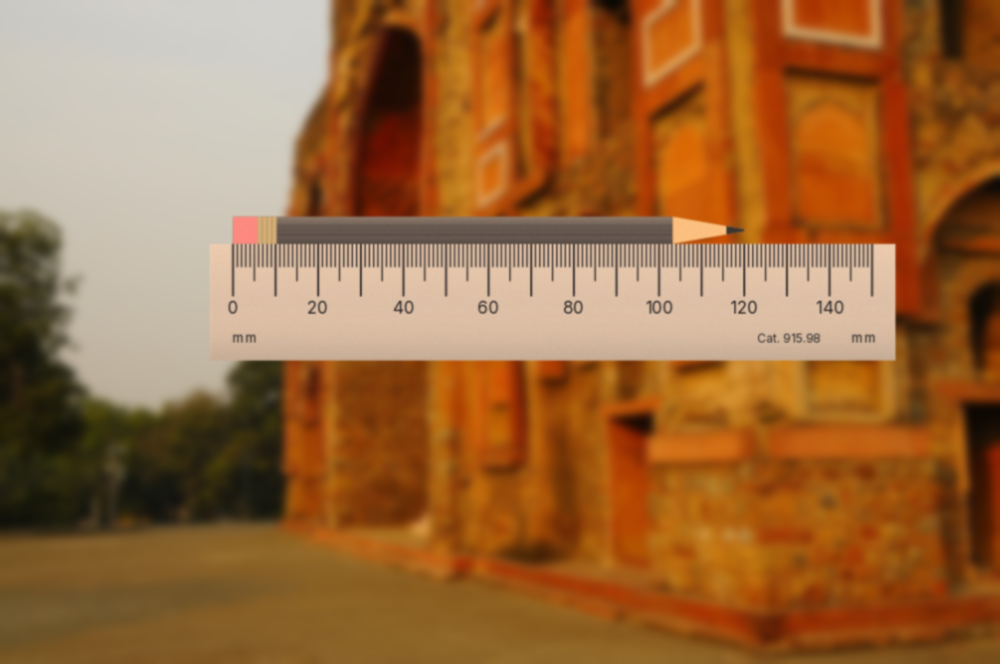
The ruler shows 120 (mm)
